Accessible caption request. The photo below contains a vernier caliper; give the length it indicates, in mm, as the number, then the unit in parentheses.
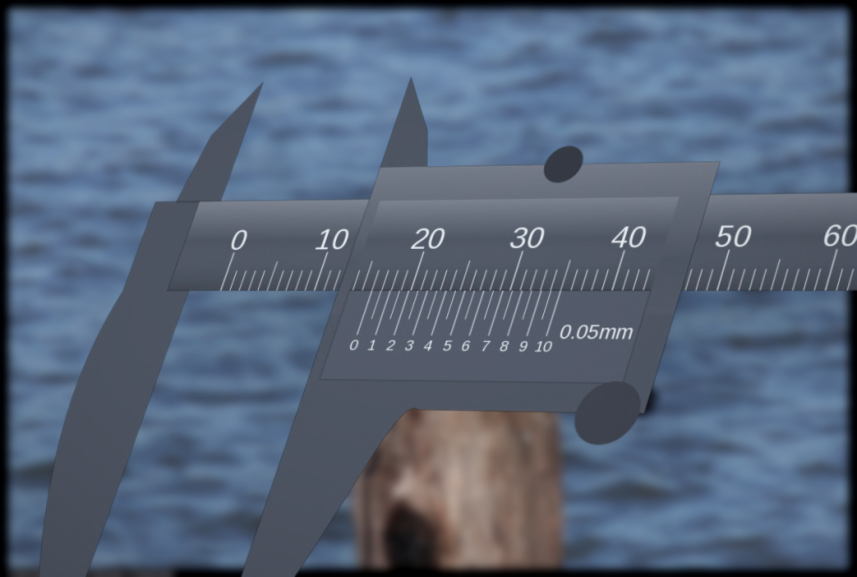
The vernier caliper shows 16.0 (mm)
